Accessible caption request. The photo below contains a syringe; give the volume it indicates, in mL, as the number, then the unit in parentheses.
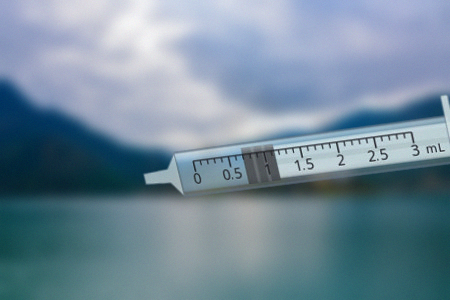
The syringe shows 0.7 (mL)
